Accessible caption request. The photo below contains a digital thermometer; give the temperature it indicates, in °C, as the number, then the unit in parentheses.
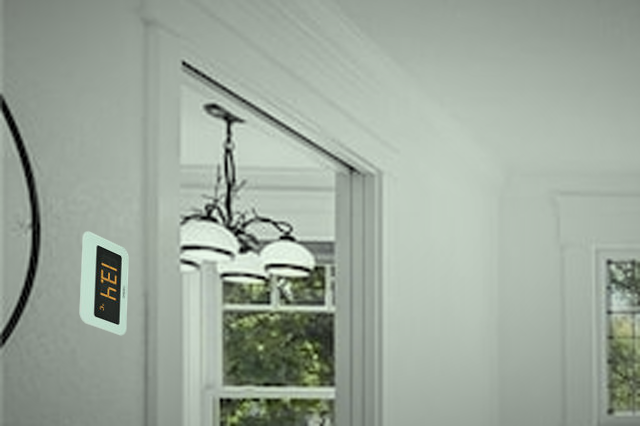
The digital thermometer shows 13.4 (°C)
